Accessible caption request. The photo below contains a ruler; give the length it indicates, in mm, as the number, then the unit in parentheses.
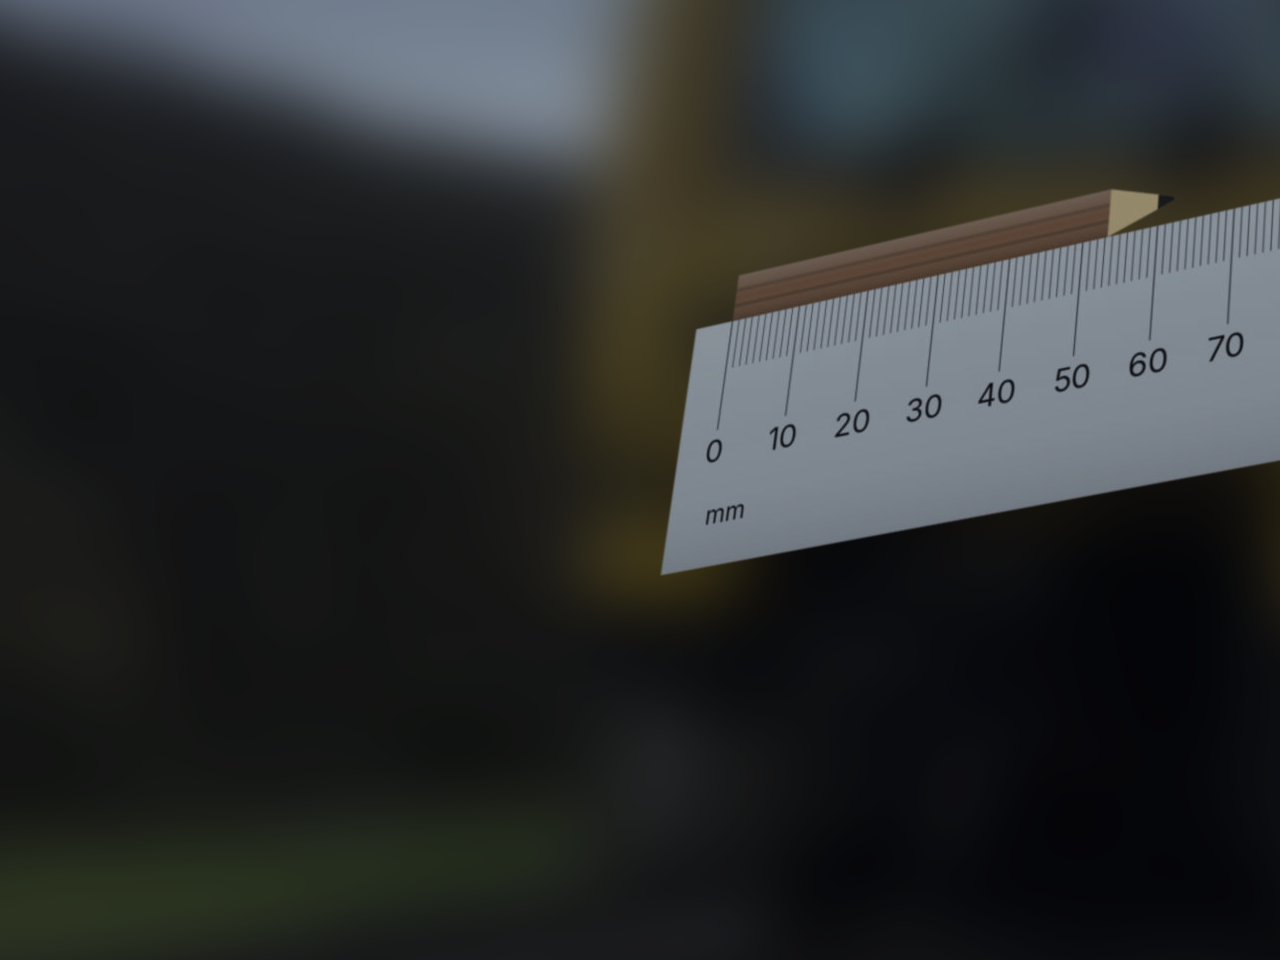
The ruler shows 62 (mm)
